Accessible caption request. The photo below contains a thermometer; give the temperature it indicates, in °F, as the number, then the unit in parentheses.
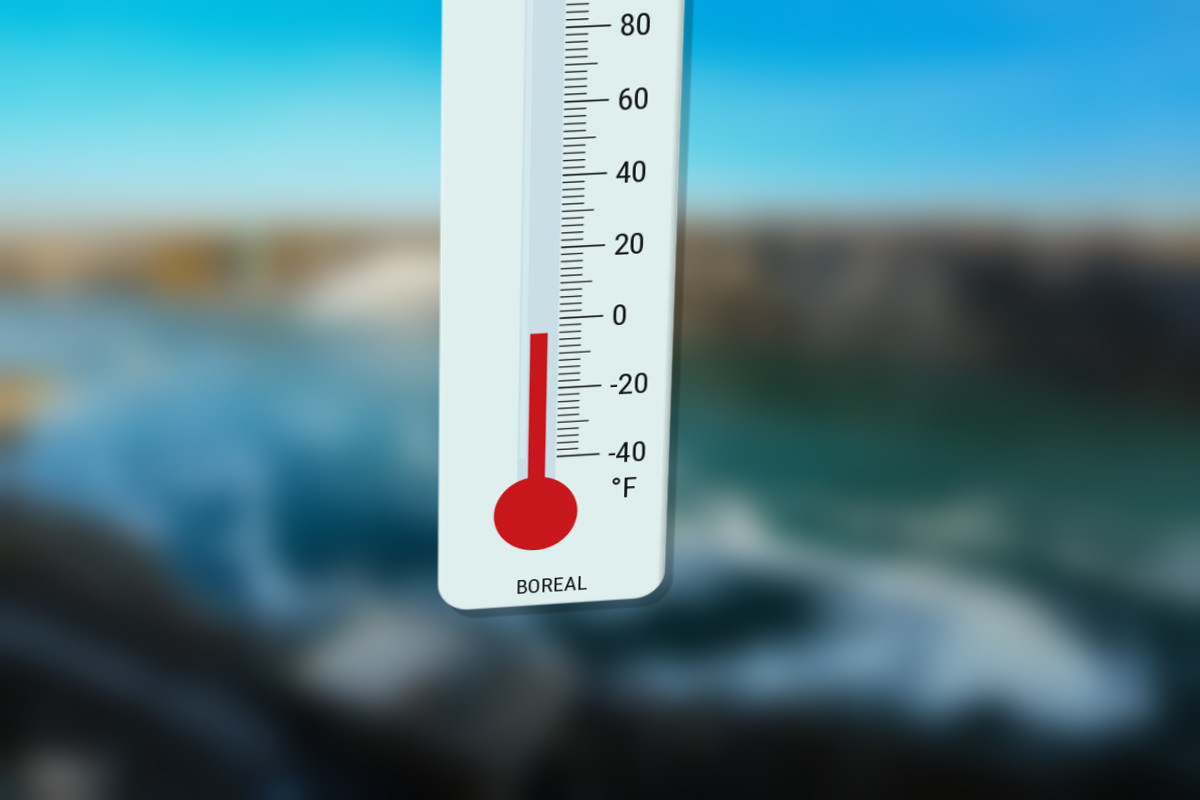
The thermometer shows -4 (°F)
